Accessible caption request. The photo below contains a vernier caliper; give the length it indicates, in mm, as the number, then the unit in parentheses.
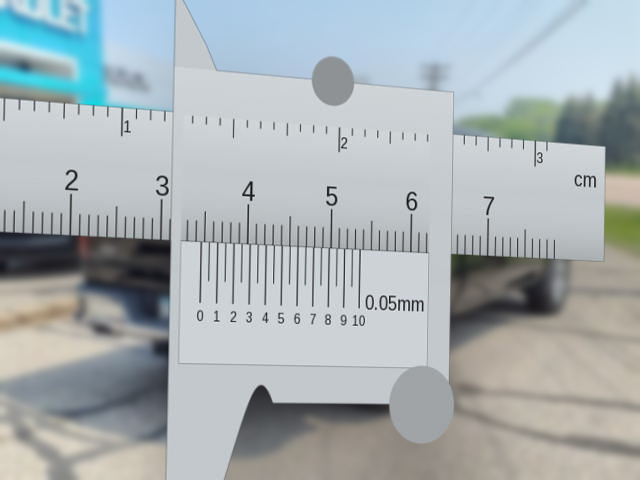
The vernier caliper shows 34.6 (mm)
